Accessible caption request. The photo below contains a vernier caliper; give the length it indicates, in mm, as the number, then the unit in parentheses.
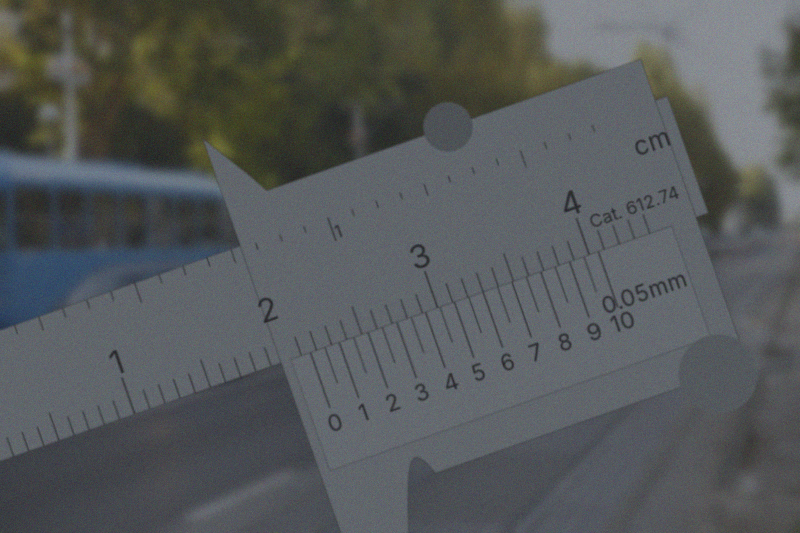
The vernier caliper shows 21.6 (mm)
